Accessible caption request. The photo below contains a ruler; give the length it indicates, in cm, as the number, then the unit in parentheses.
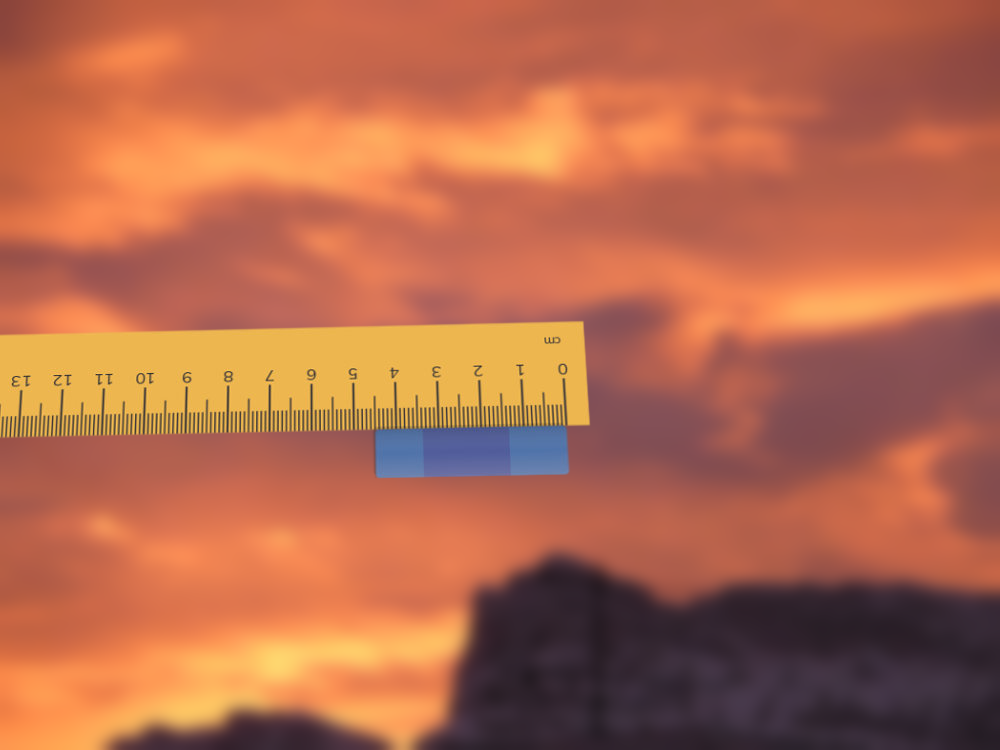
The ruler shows 4.5 (cm)
